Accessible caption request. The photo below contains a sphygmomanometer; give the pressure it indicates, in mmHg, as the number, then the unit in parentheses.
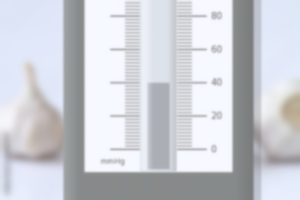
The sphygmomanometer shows 40 (mmHg)
